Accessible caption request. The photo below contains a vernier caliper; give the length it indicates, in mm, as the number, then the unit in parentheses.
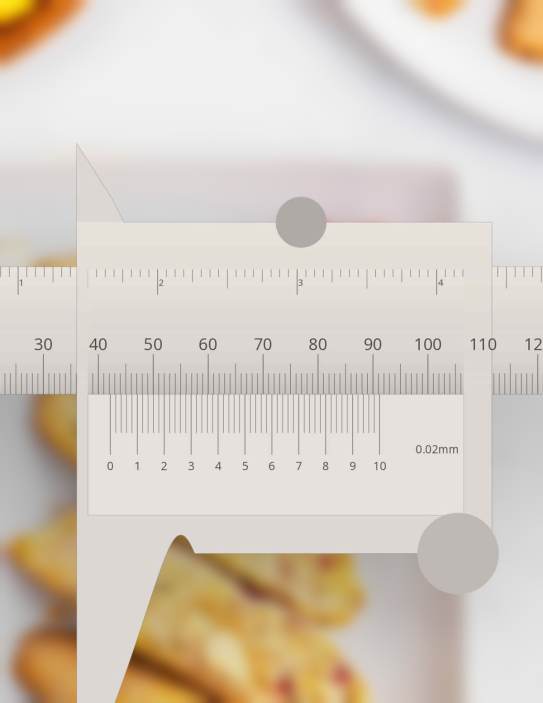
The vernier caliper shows 42.2 (mm)
